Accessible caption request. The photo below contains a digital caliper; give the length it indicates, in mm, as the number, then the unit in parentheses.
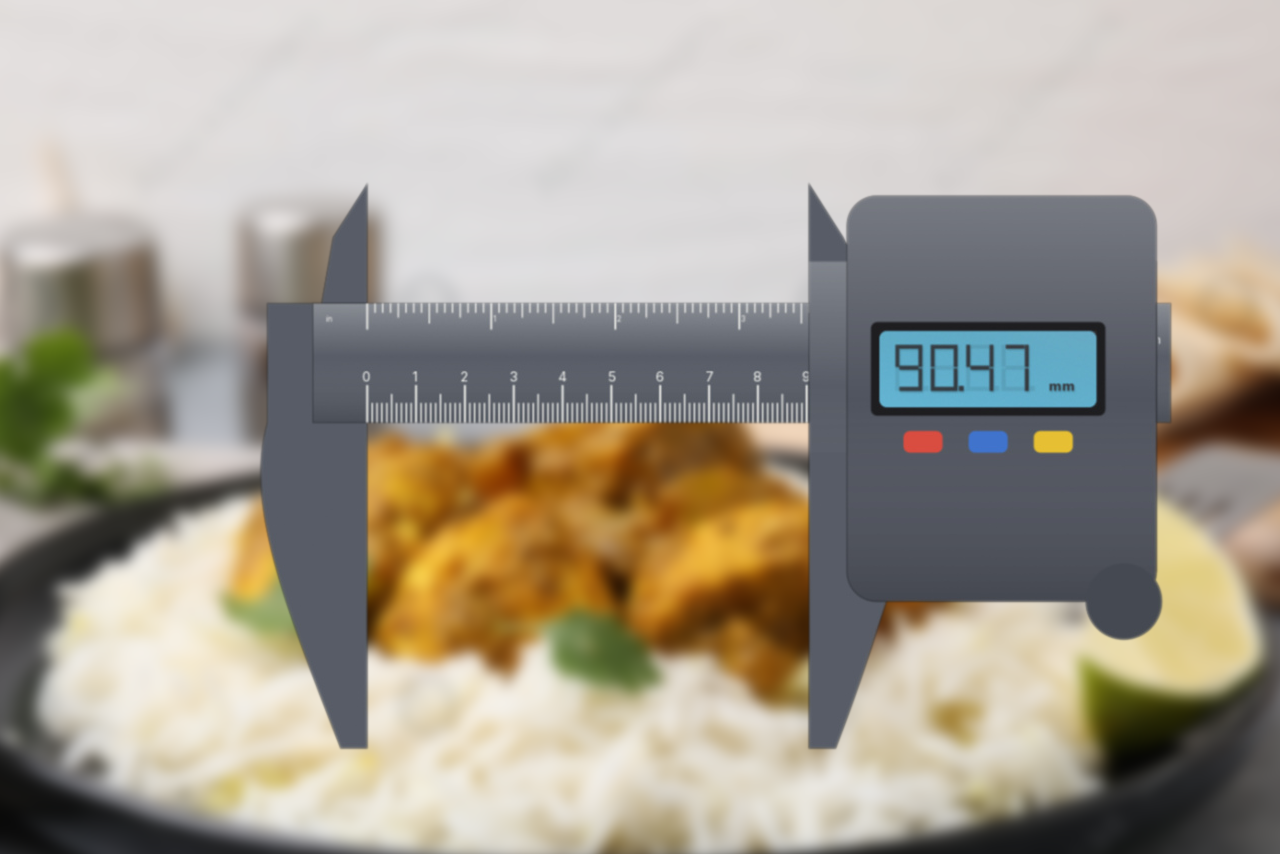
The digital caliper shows 90.47 (mm)
